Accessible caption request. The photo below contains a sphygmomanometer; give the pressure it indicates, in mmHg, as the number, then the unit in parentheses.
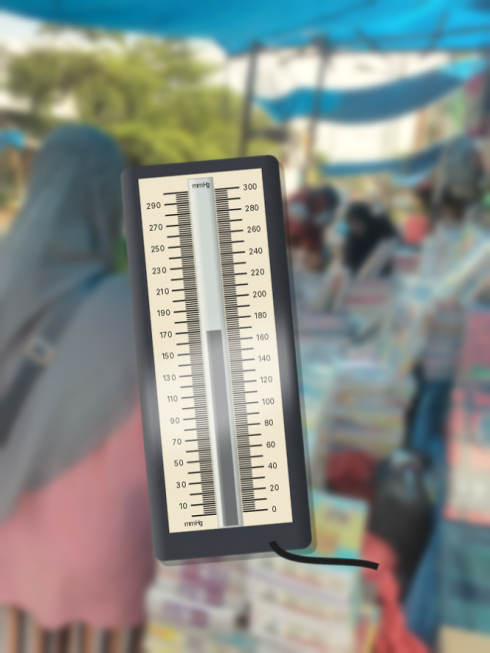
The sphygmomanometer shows 170 (mmHg)
